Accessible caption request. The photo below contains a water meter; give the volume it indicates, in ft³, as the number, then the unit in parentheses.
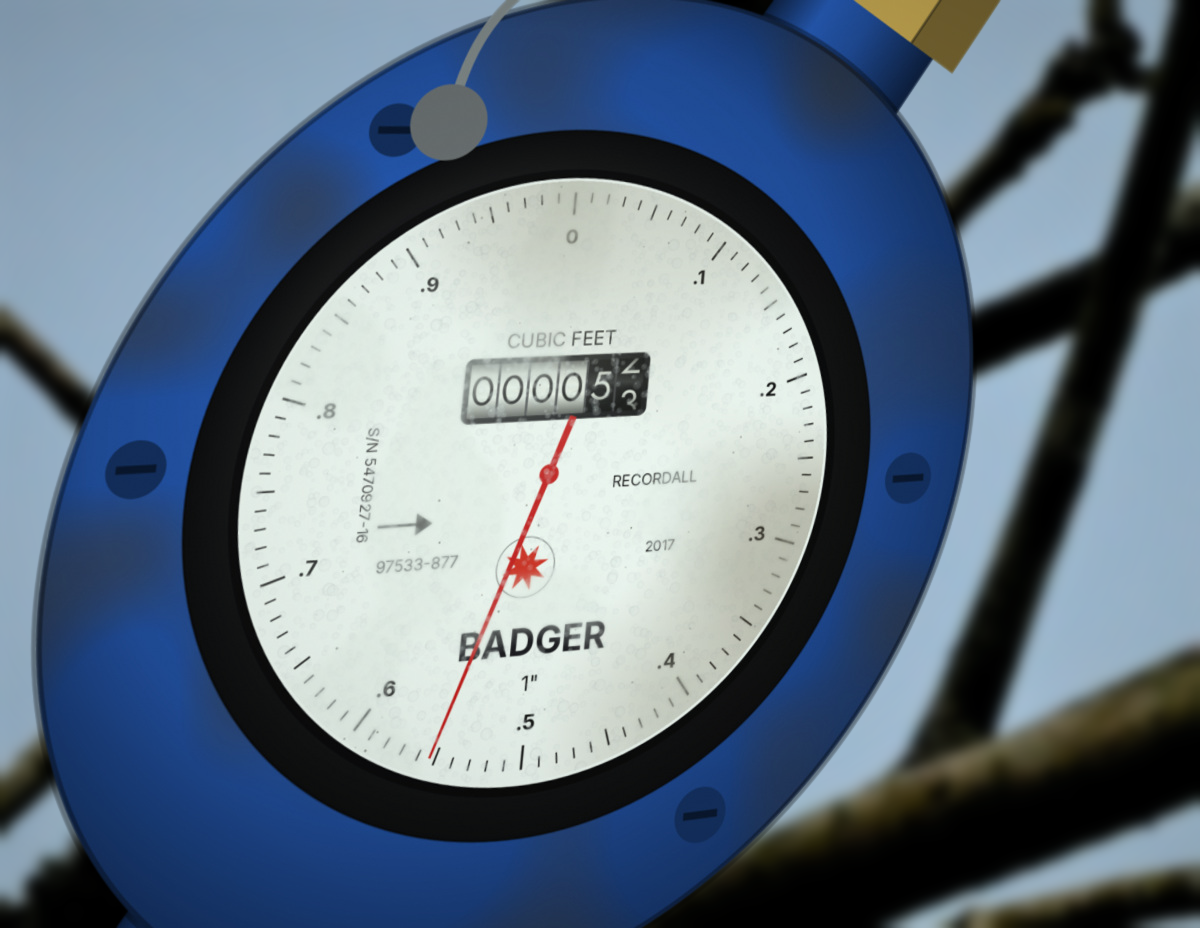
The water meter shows 52.55 (ft³)
